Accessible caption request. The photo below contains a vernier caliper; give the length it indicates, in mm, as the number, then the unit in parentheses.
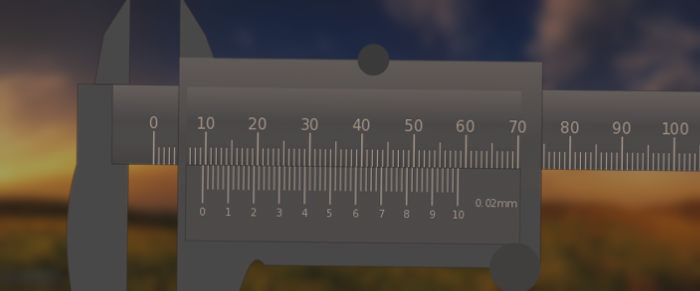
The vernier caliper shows 9.5 (mm)
